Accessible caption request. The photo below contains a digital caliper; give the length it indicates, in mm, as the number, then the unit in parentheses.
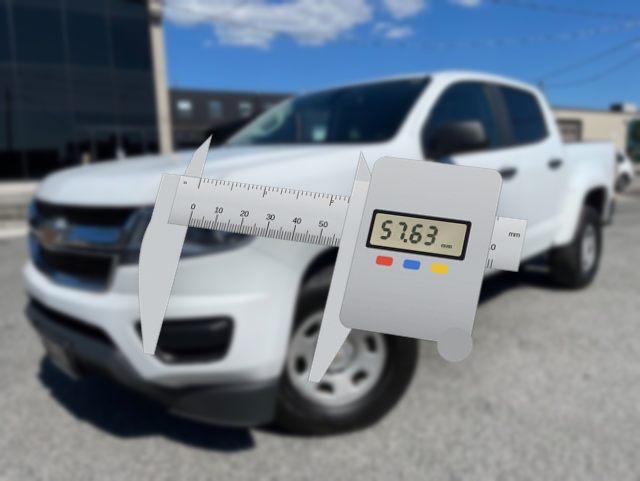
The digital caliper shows 57.63 (mm)
